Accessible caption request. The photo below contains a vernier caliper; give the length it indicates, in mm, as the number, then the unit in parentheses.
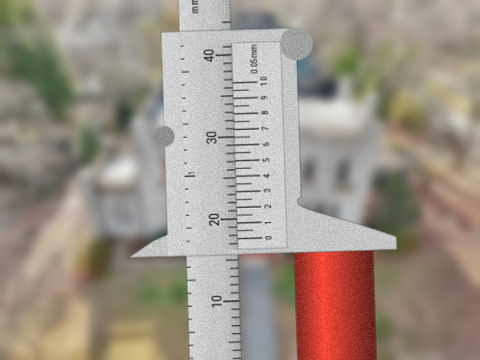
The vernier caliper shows 17.6 (mm)
